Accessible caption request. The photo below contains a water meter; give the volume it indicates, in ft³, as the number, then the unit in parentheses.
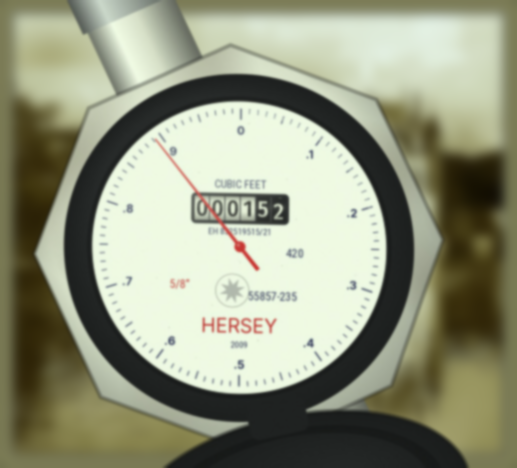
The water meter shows 151.89 (ft³)
